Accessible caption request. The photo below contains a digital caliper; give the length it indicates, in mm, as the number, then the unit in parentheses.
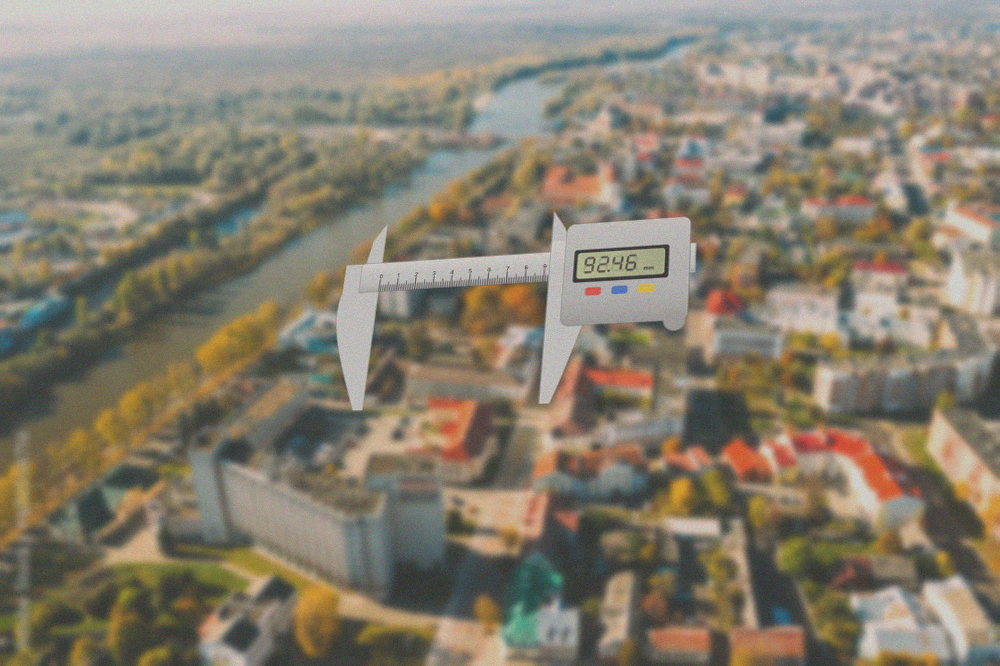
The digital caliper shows 92.46 (mm)
